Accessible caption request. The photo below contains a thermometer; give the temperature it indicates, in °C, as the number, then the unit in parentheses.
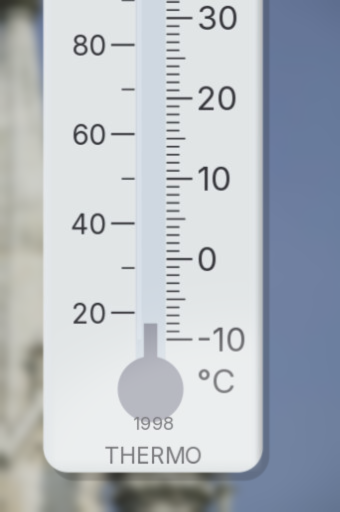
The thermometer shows -8 (°C)
